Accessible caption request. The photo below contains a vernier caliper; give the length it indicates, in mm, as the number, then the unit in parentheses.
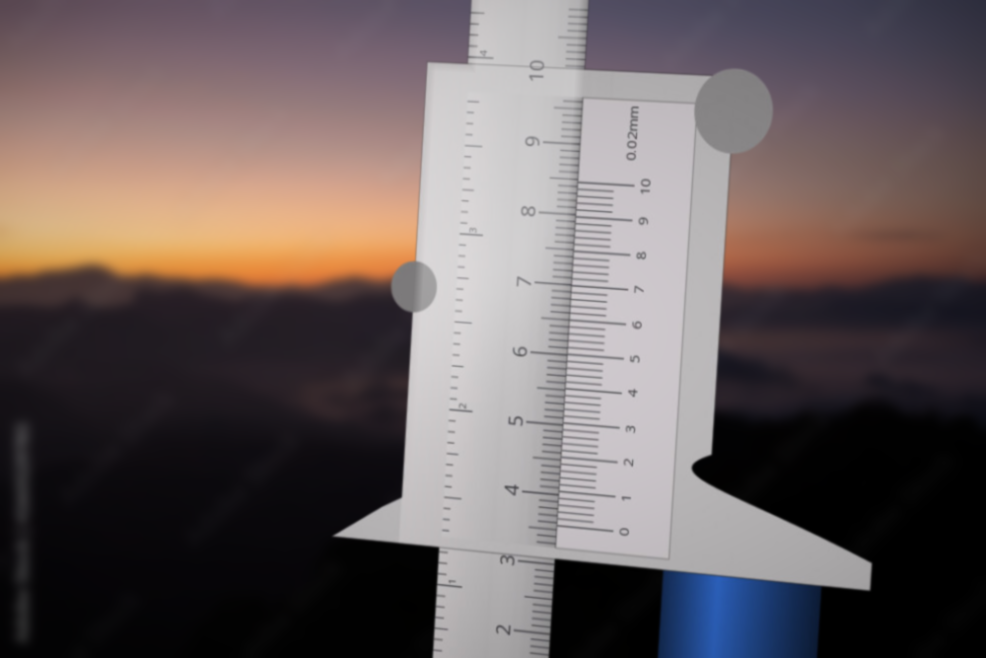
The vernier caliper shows 35.6 (mm)
